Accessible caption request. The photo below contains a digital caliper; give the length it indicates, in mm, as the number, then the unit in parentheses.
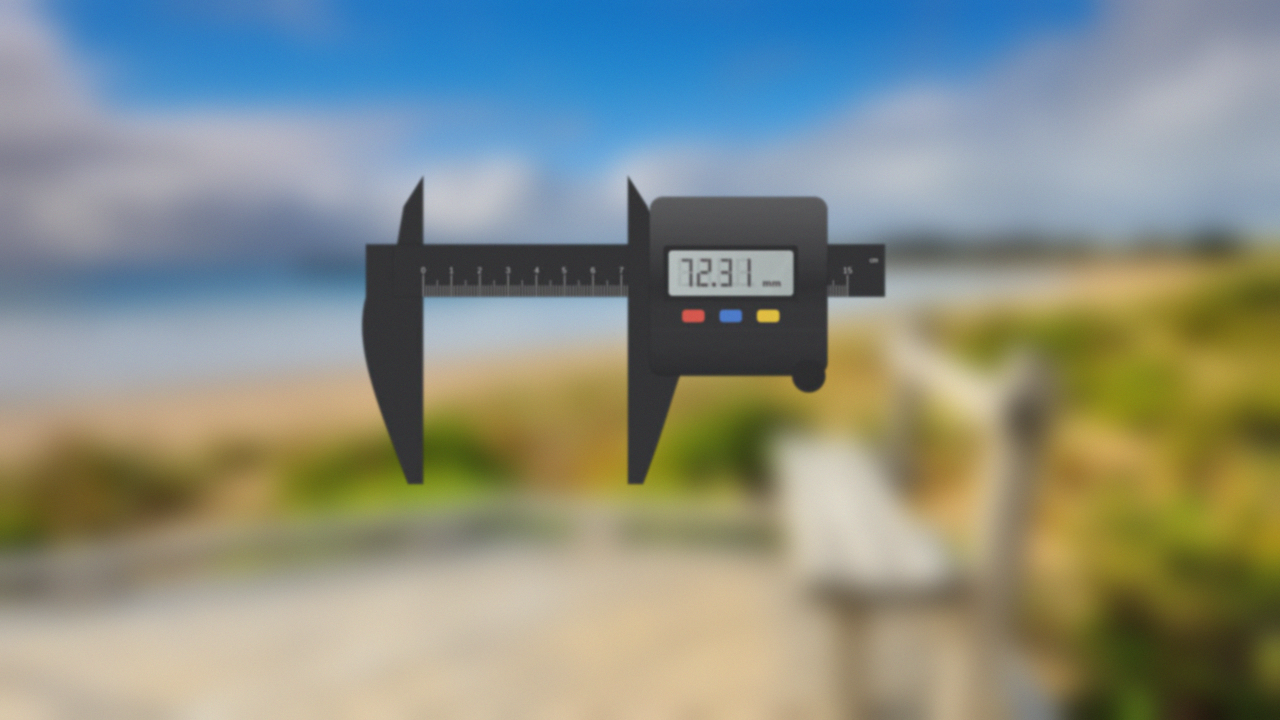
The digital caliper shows 72.31 (mm)
